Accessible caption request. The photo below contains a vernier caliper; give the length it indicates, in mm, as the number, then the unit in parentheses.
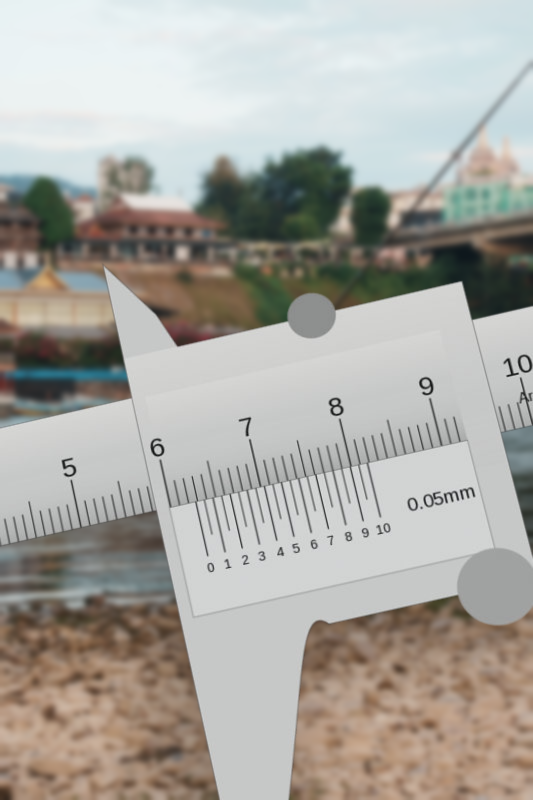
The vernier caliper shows 62.8 (mm)
